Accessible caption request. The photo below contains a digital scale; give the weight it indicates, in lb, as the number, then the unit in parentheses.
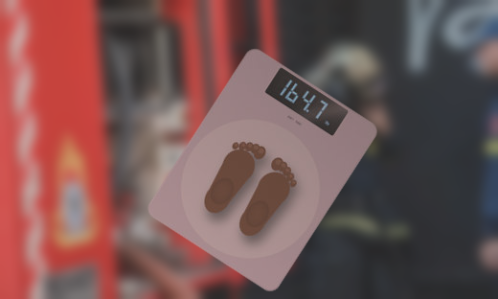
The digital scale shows 164.7 (lb)
